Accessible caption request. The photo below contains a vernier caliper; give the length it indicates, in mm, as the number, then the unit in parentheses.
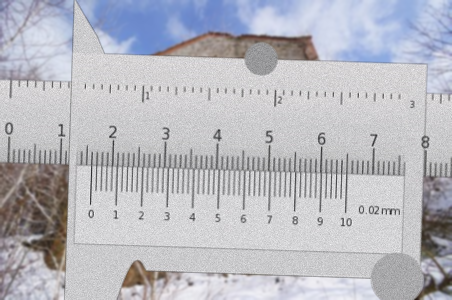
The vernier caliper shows 16.0 (mm)
